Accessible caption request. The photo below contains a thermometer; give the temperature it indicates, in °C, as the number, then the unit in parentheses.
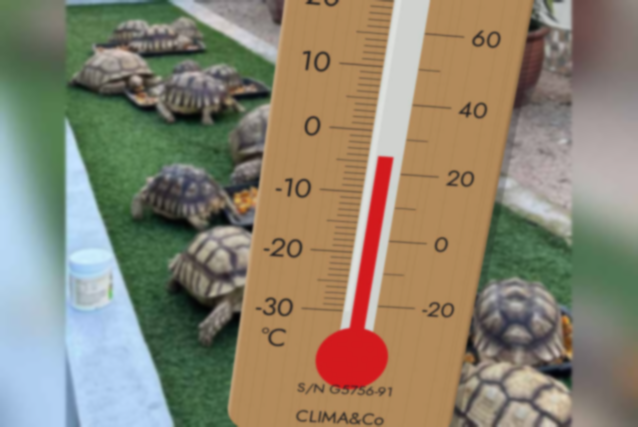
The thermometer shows -4 (°C)
